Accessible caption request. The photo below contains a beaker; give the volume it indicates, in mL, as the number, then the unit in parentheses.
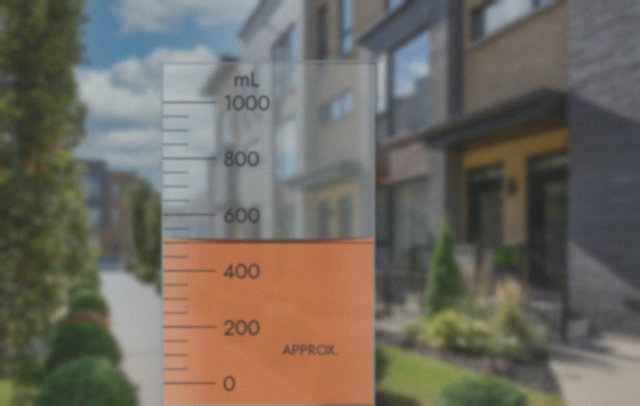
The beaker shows 500 (mL)
